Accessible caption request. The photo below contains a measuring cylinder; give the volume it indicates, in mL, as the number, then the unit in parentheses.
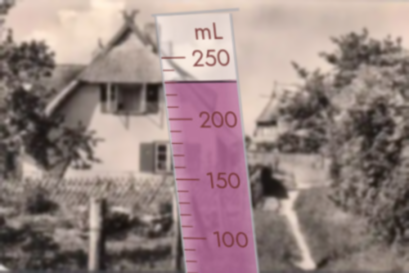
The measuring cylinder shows 230 (mL)
